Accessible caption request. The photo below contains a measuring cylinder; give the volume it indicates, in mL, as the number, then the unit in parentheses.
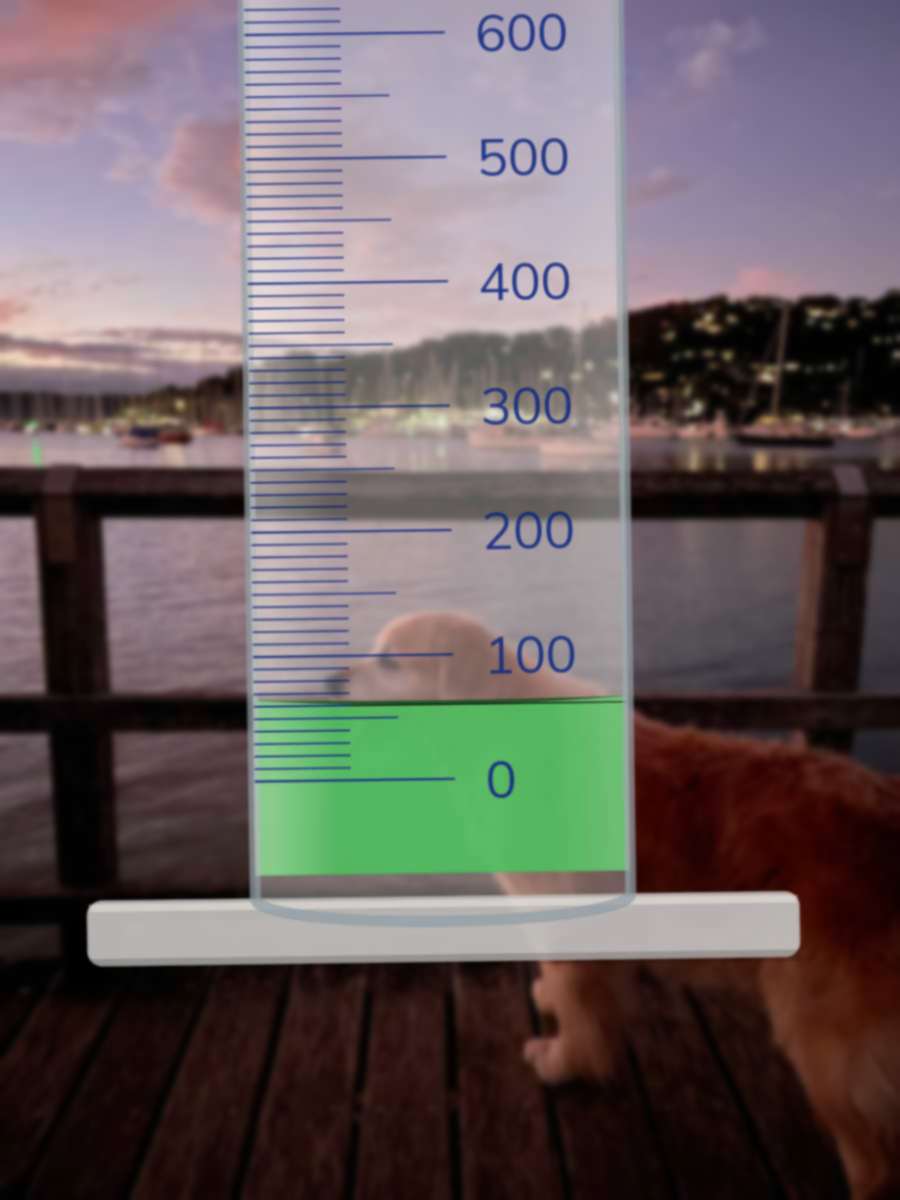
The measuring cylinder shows 60 (mL)
